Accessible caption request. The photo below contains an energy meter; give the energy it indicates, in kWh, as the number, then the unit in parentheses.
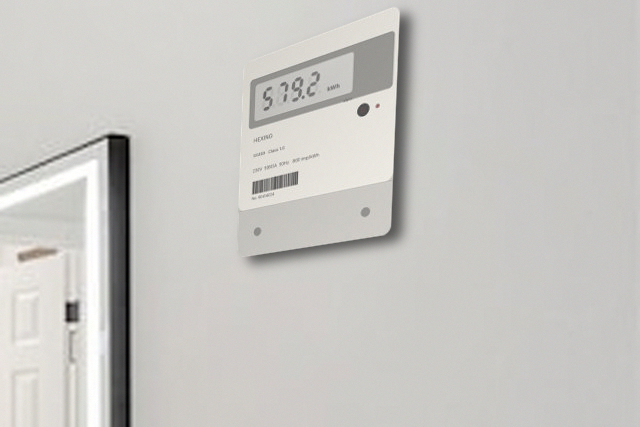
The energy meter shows 579.2 (kWh)
